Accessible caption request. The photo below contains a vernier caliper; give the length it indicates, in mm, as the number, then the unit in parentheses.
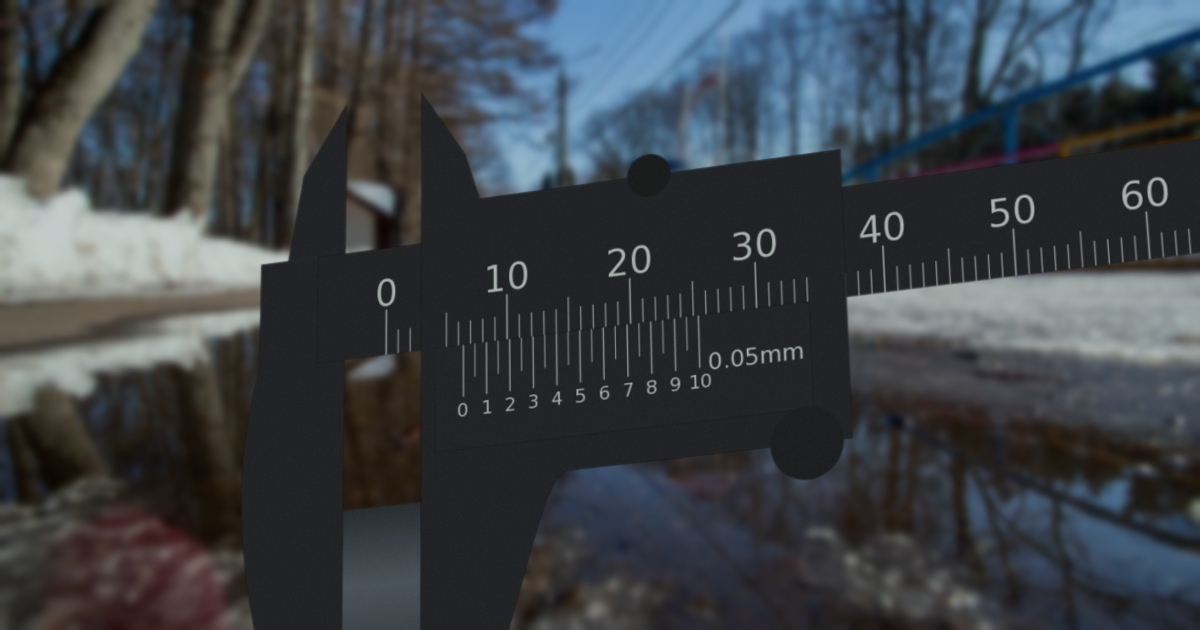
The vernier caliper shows 6.4 (mm)
